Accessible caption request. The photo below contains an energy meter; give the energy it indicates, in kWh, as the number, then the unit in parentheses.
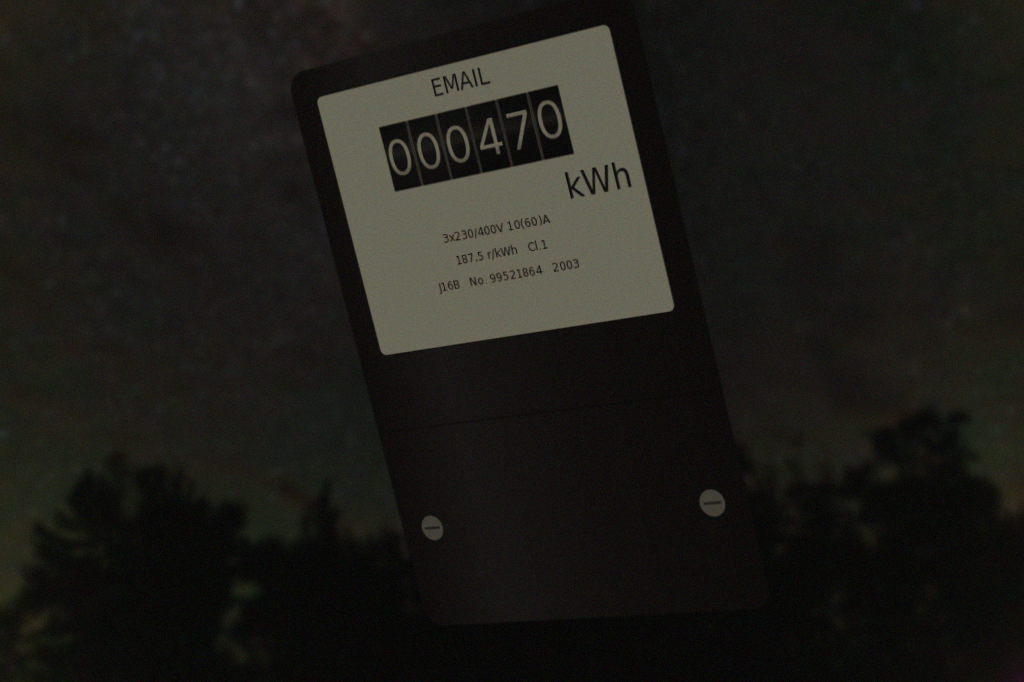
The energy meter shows 470 (kWh)
